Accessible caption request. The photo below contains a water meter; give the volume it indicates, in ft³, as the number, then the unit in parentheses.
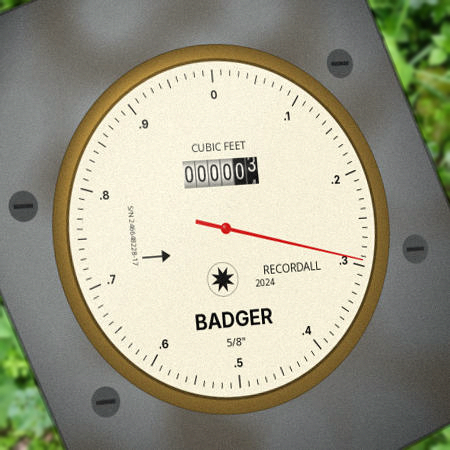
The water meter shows 3.29 (ft³)
